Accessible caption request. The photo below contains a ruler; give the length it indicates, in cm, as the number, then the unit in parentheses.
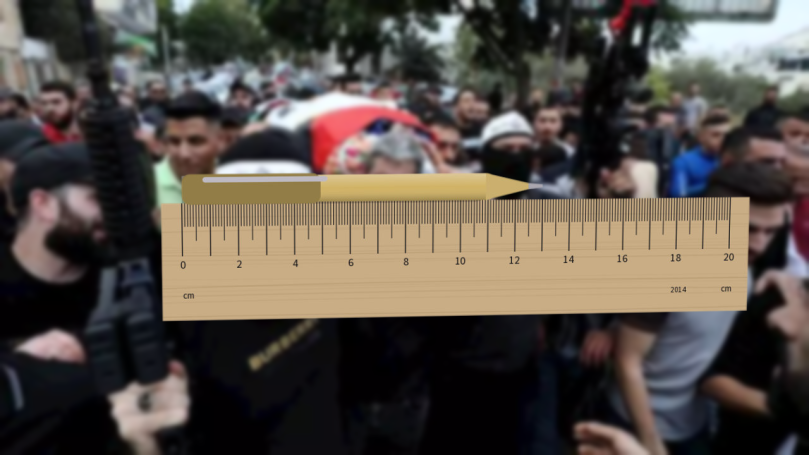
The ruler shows 13 (cm)
